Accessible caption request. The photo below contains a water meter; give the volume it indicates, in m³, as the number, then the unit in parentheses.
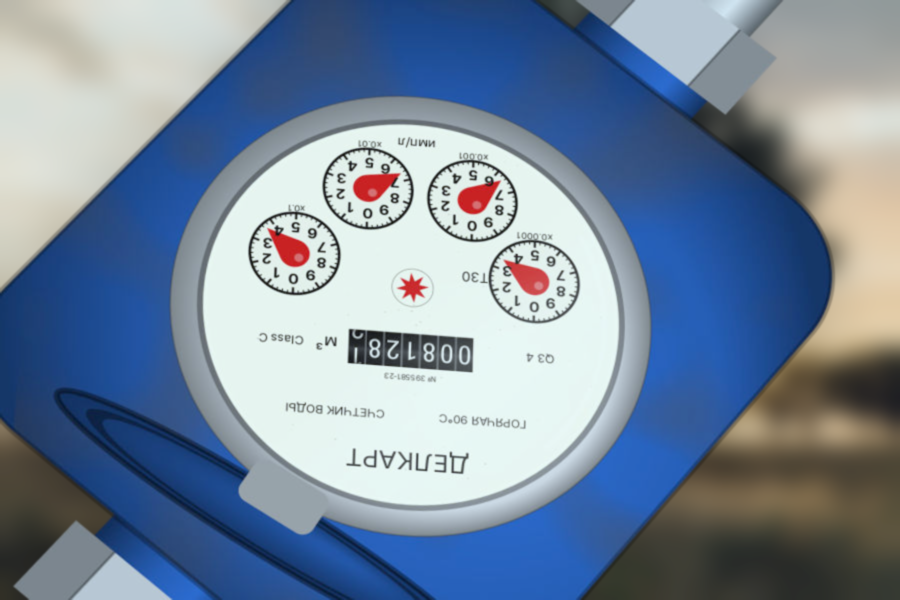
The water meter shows 81281.3663 (m³)
